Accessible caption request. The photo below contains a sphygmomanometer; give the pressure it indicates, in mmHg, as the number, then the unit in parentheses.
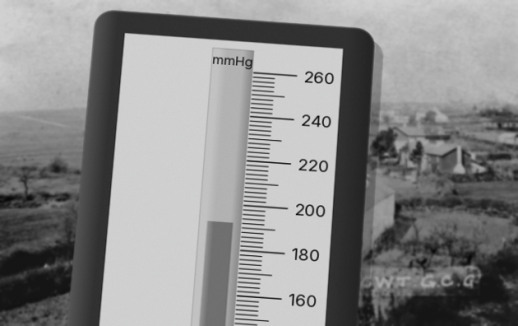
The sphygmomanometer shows 192 (mmHg)
